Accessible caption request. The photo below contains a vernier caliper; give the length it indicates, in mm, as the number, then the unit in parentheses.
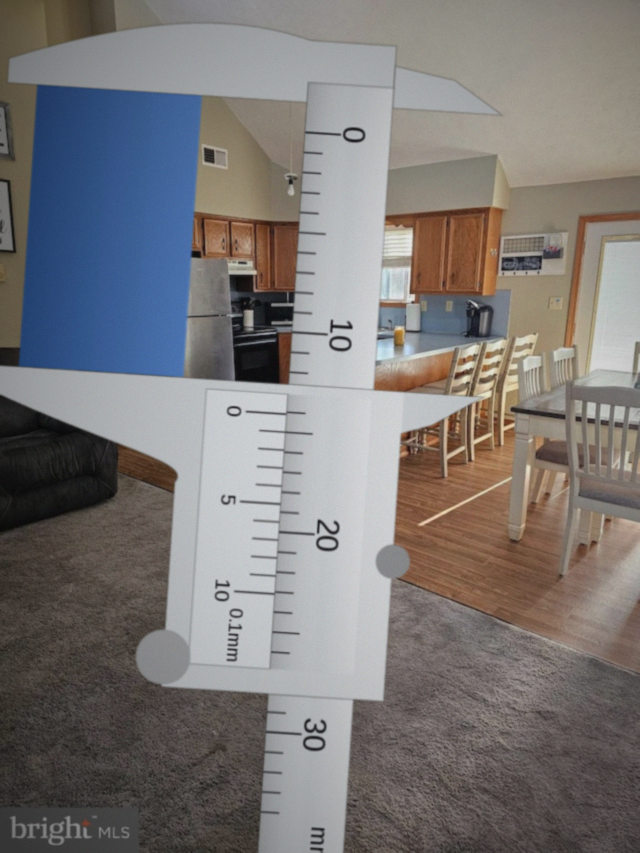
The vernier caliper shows 14.1 (mm)
